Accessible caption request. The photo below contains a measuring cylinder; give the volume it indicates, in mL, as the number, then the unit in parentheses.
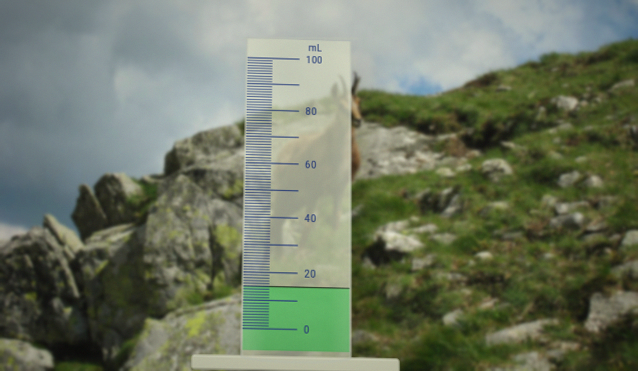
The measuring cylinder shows 15 (mL)
